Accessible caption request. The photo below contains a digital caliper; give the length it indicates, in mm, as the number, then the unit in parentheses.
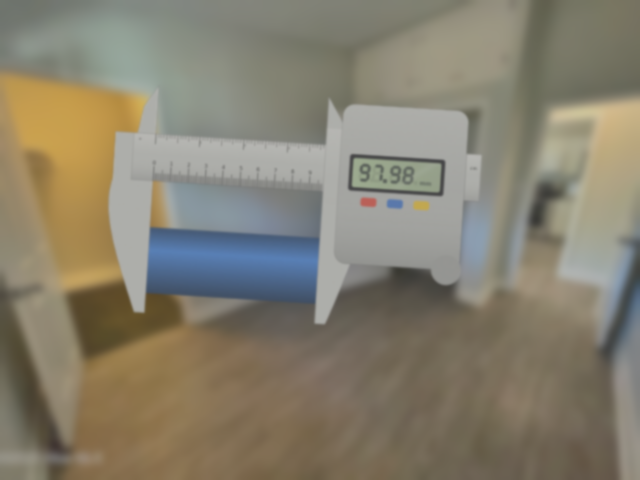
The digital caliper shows 97.98 (mm)
